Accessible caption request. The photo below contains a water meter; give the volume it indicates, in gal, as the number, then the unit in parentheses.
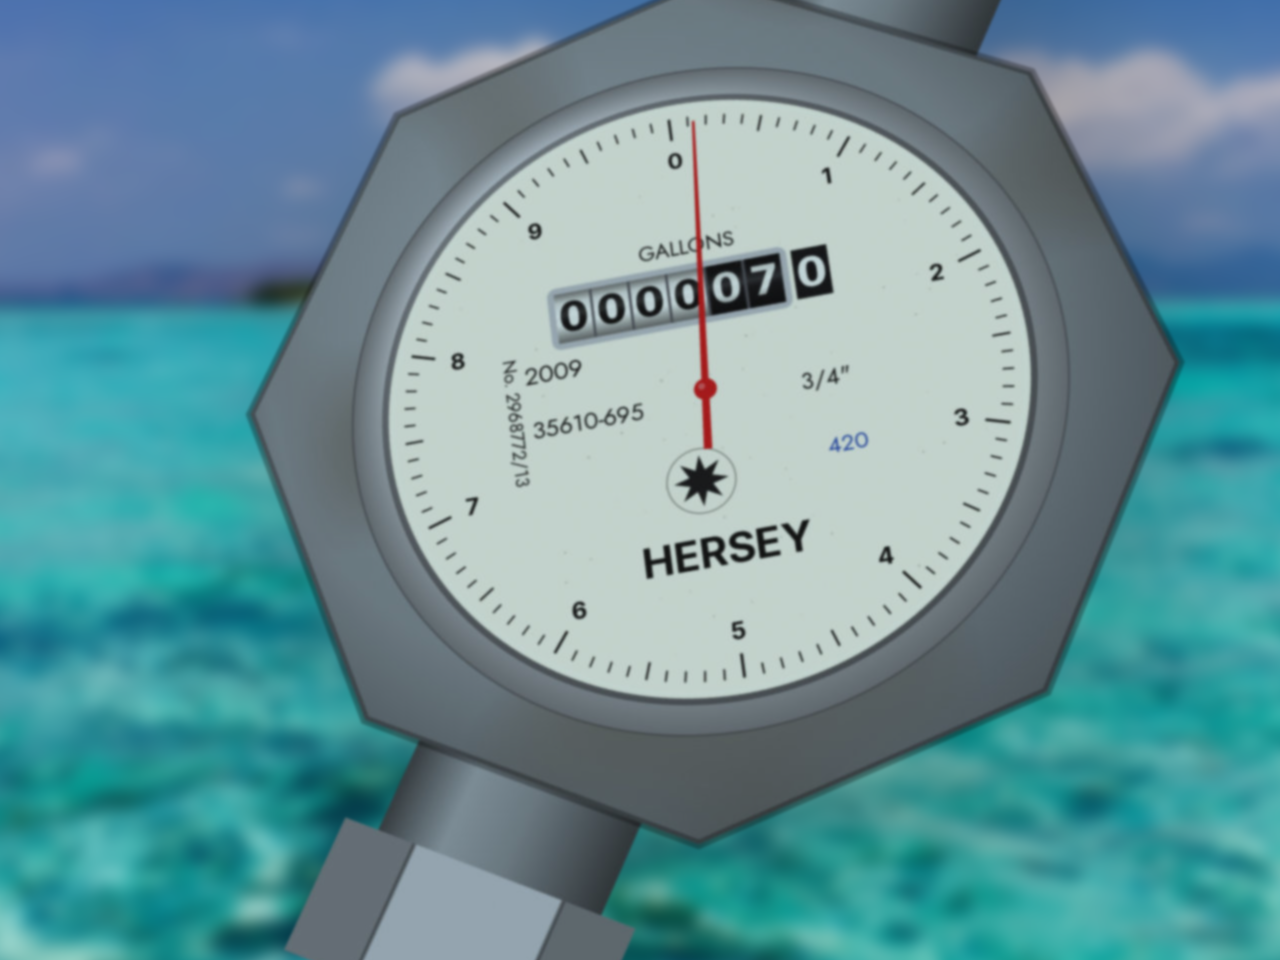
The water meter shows 70.1 (gal)
